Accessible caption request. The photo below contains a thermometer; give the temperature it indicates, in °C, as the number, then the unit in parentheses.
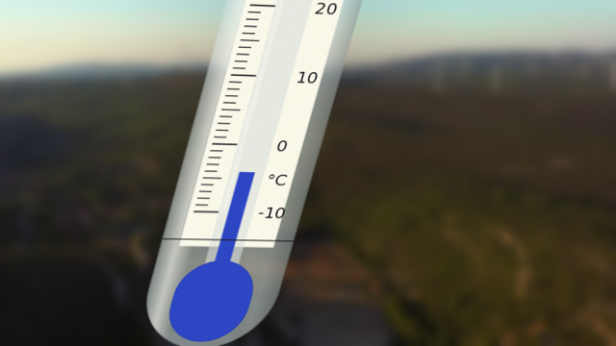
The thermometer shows -4 (°C)
